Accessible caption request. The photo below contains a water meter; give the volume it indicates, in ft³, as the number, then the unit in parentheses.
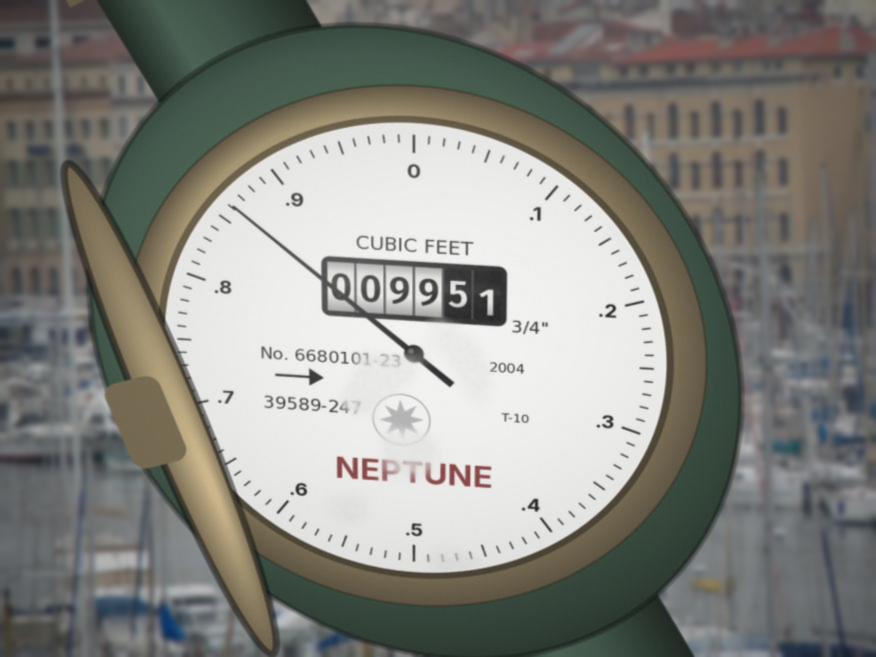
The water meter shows 9950.86 (ft³)
